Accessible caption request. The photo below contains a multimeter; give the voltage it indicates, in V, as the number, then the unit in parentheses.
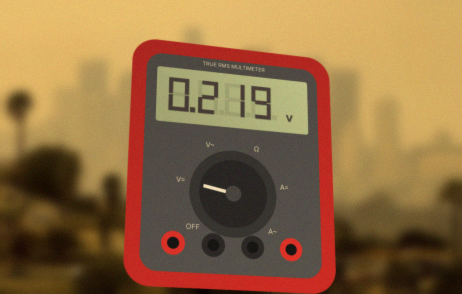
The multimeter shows 0.219 (V)
